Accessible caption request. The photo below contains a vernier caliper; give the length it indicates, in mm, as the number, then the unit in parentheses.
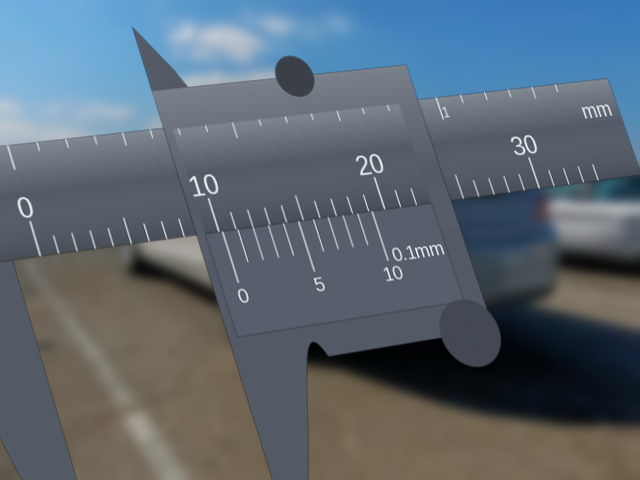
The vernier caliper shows 10.2 (mm)
